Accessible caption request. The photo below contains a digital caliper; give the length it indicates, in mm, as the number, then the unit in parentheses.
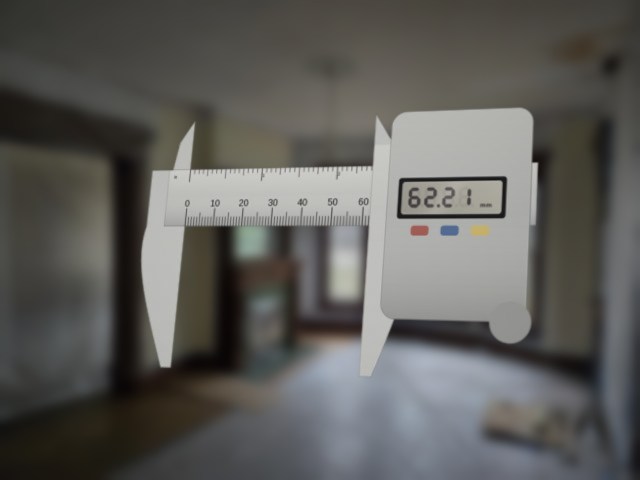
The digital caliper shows 62.21 (mm)
